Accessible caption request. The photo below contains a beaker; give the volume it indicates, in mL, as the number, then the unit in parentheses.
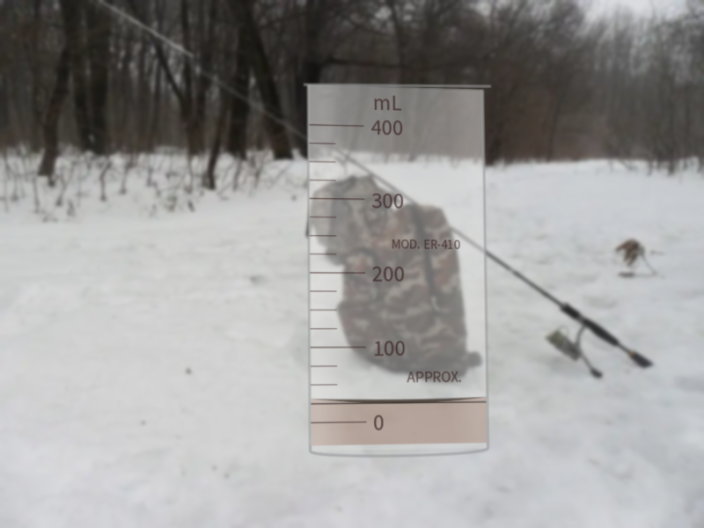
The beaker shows 25 (mL)
